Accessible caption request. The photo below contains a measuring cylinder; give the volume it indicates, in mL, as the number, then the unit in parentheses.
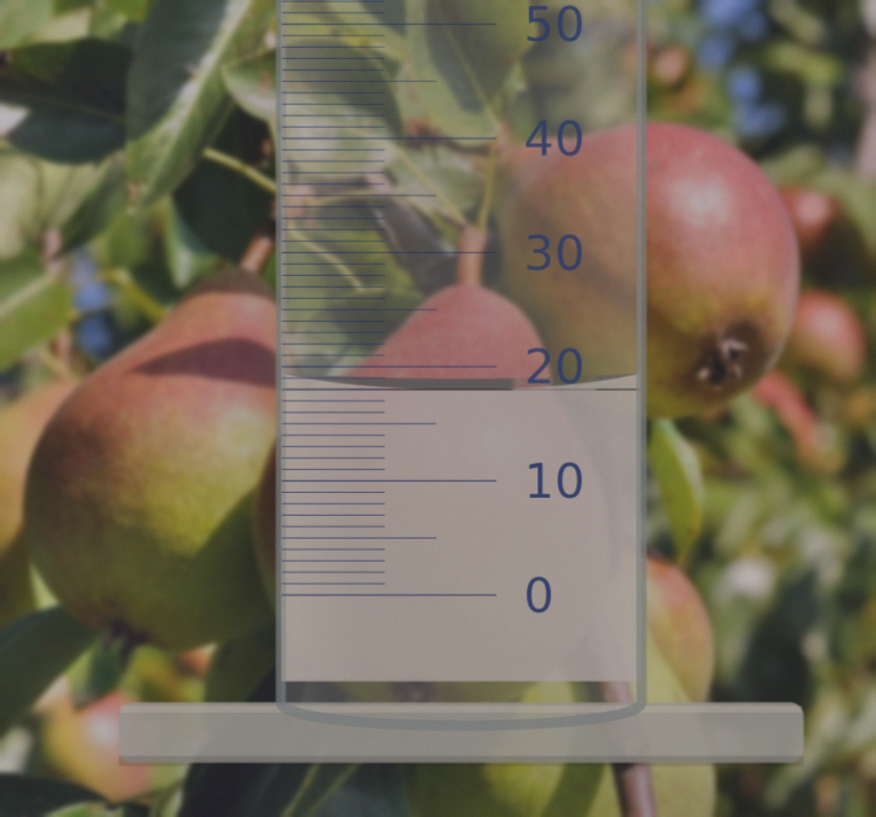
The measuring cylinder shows 18 (mL)
